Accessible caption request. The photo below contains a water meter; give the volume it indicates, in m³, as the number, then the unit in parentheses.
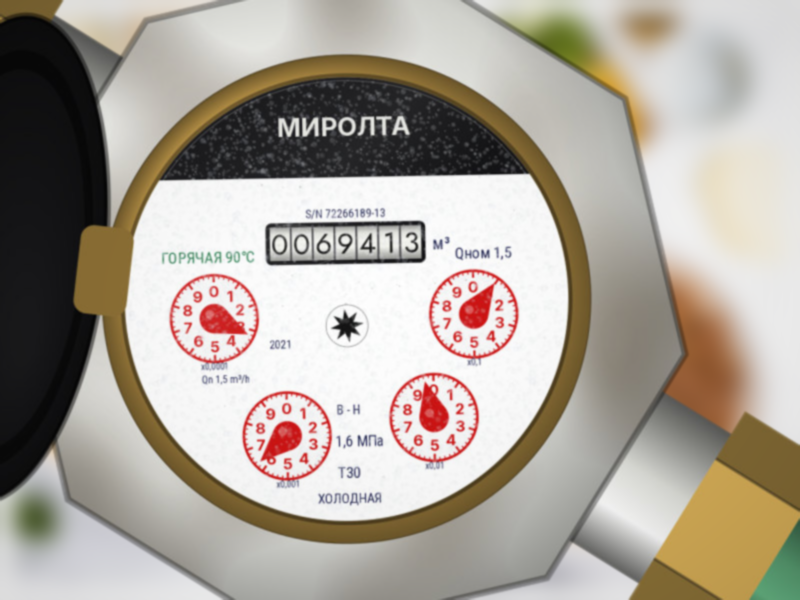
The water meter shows 69413.0963 (m³)
